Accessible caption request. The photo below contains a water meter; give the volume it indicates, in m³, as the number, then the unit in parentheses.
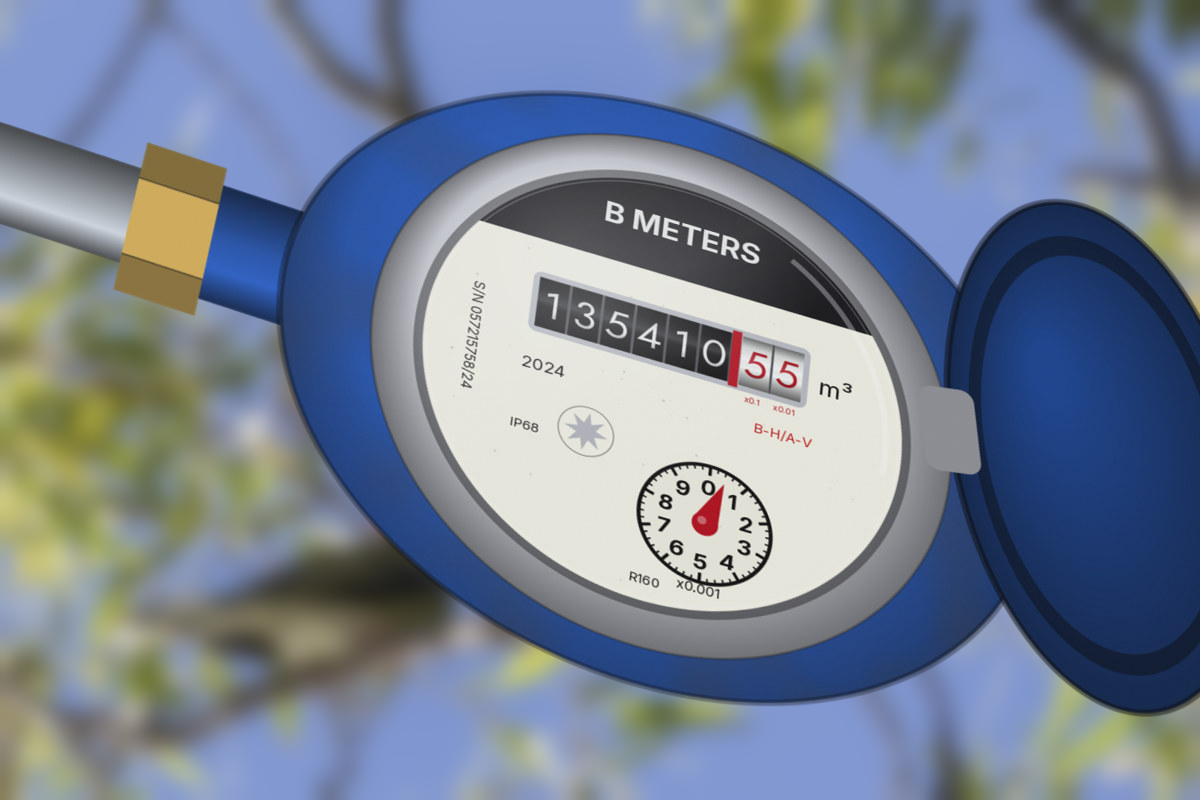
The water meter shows 135410.550 (m³)
